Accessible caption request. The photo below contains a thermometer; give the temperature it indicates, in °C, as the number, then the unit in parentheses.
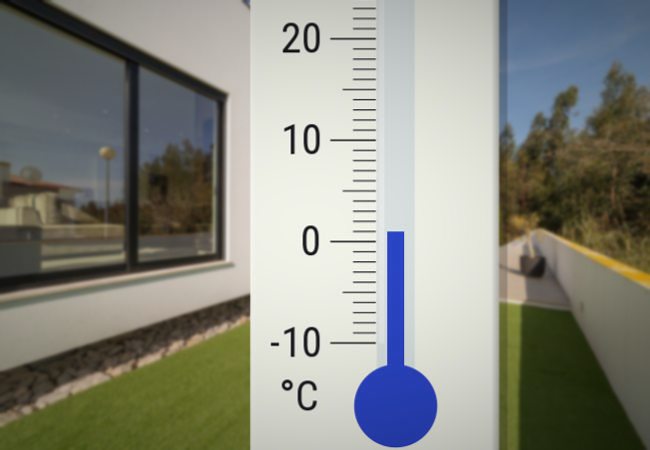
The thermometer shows 1 (°C)
